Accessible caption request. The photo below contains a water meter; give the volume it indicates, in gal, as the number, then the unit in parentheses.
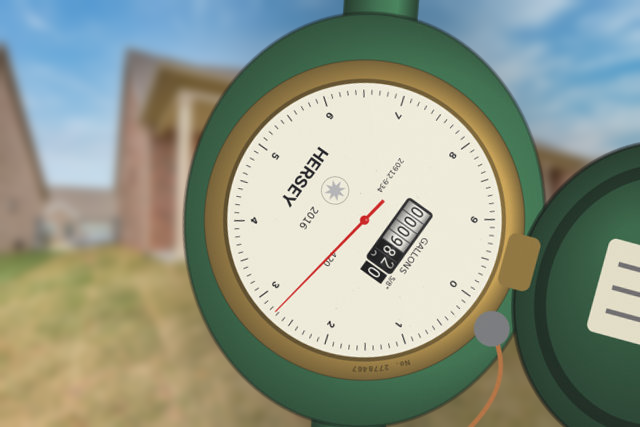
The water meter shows 9822.7 (gal)
